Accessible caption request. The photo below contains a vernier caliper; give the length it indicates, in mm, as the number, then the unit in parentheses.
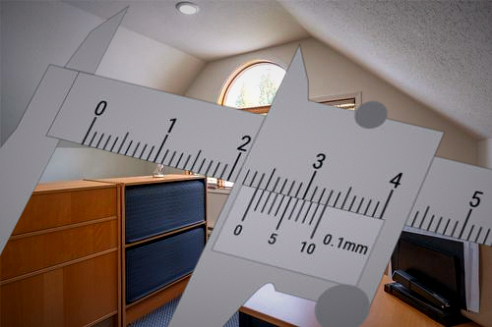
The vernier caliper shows 24.0 (mm)
